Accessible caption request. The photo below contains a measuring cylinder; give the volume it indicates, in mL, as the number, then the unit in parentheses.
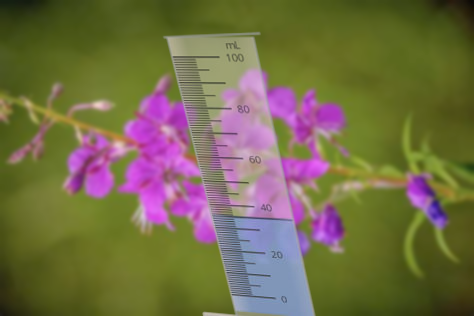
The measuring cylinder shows 35 (mL)
